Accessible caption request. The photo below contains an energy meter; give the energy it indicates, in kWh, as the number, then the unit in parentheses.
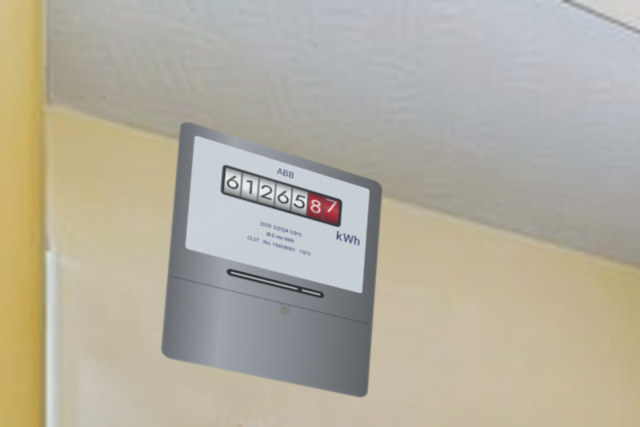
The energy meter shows 61265.87 (kWh)
